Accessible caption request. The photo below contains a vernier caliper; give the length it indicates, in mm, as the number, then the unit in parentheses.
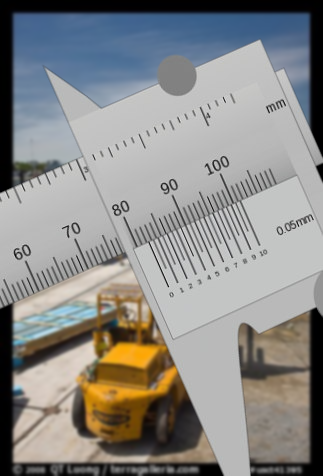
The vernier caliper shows 82.4 (mm)
